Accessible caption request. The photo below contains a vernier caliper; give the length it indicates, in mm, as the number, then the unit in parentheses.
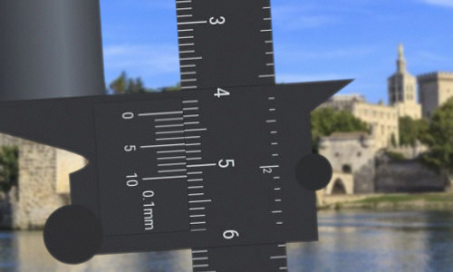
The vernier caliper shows 42.4 (mm)
